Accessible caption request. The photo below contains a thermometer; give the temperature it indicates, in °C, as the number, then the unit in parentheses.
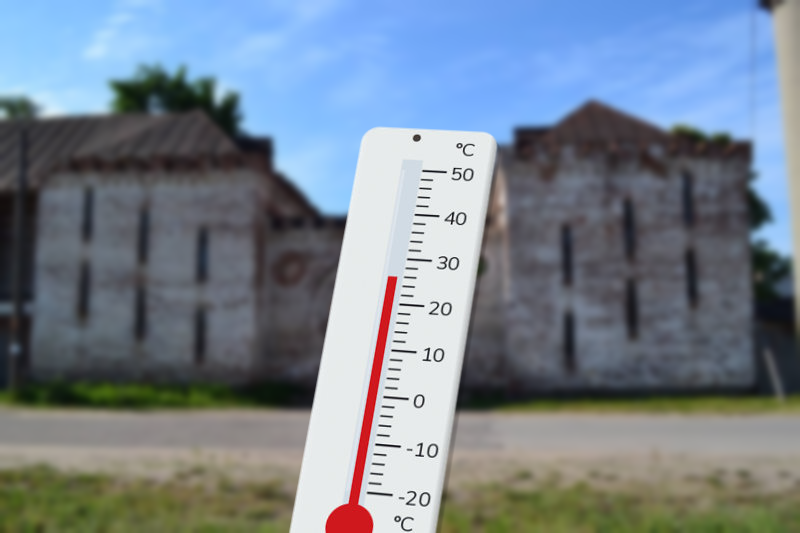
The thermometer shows 26 (°C)
